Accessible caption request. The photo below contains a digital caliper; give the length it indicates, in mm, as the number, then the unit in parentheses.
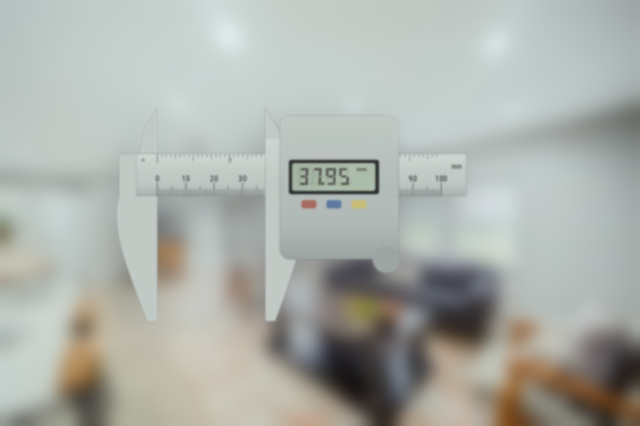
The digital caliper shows 37.95 (mm)
